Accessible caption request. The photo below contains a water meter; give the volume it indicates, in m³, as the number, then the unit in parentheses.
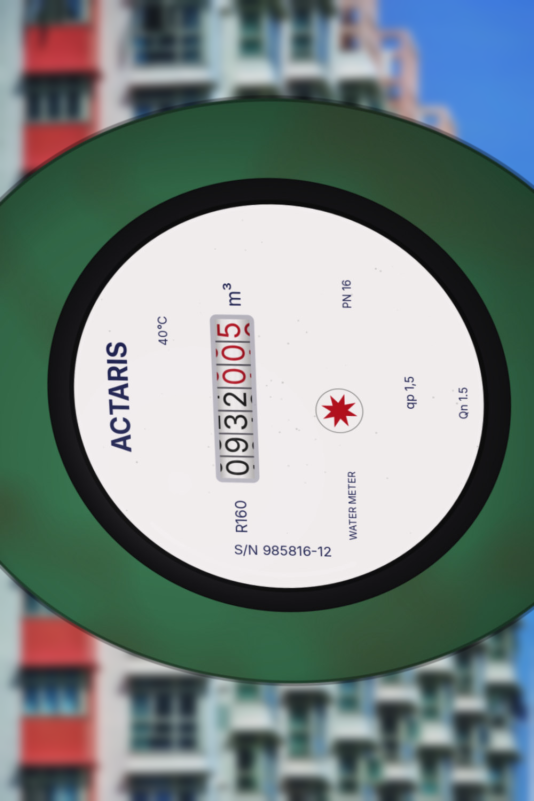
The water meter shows 932.005 (m³)
